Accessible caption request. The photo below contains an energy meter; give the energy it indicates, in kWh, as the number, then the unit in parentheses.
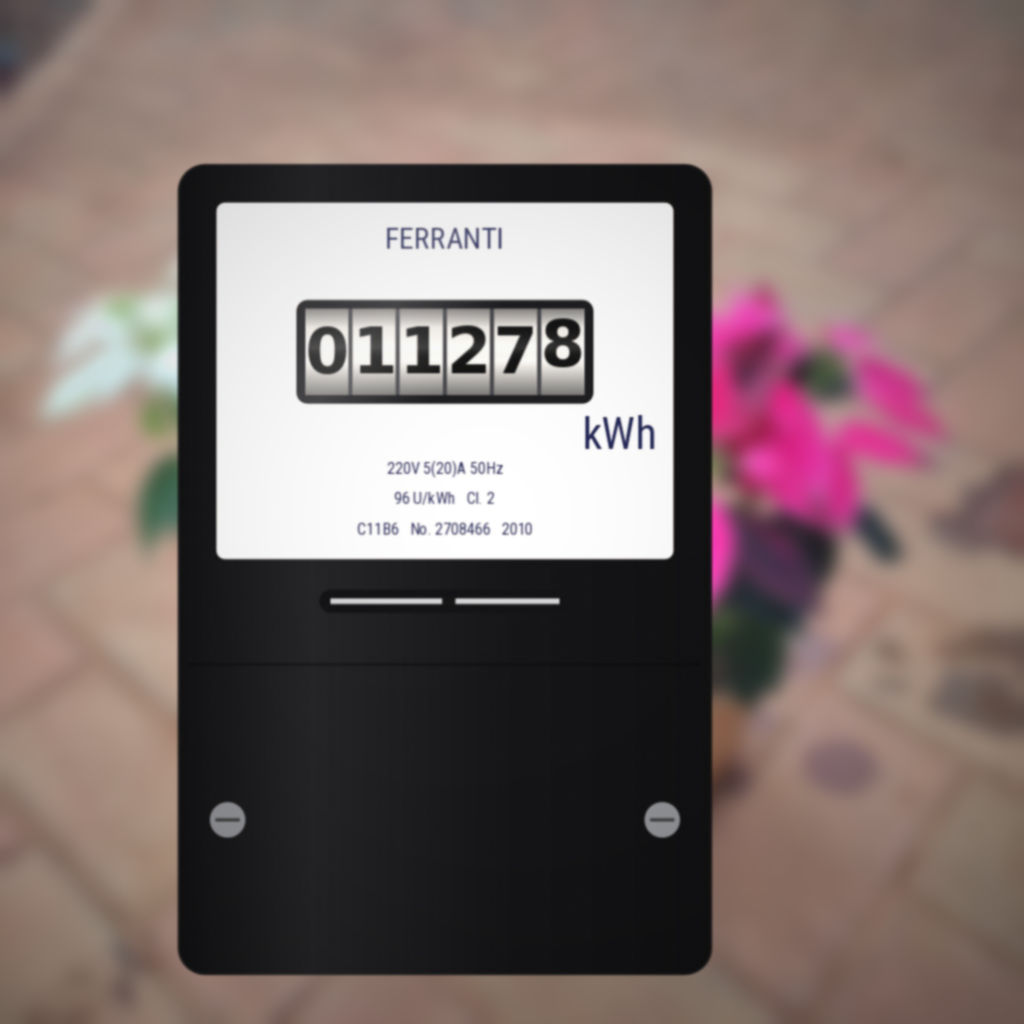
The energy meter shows 11278 (kWh)
